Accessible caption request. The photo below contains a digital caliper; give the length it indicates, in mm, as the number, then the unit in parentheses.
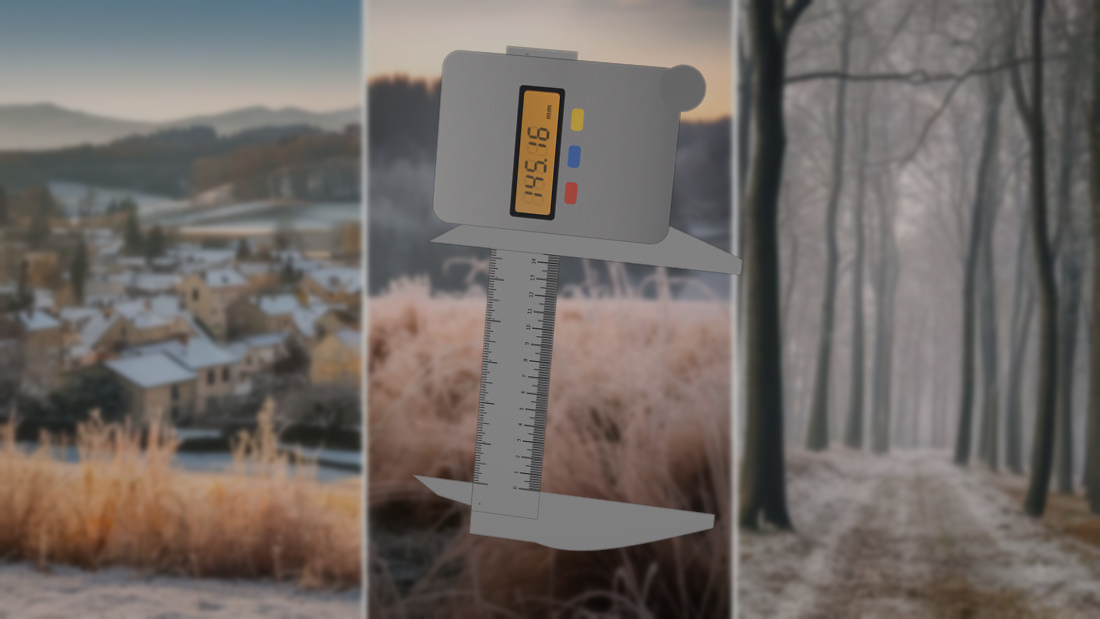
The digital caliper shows 145.16 (mm)
